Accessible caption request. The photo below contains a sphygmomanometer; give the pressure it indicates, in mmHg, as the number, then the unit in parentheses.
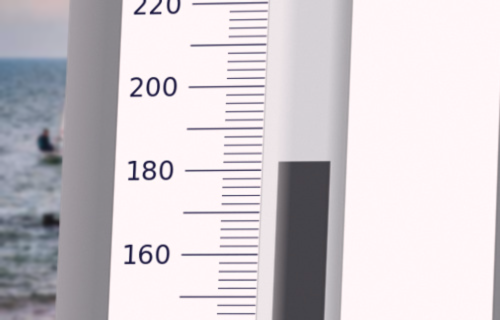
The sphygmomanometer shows 182 (mmHg)
